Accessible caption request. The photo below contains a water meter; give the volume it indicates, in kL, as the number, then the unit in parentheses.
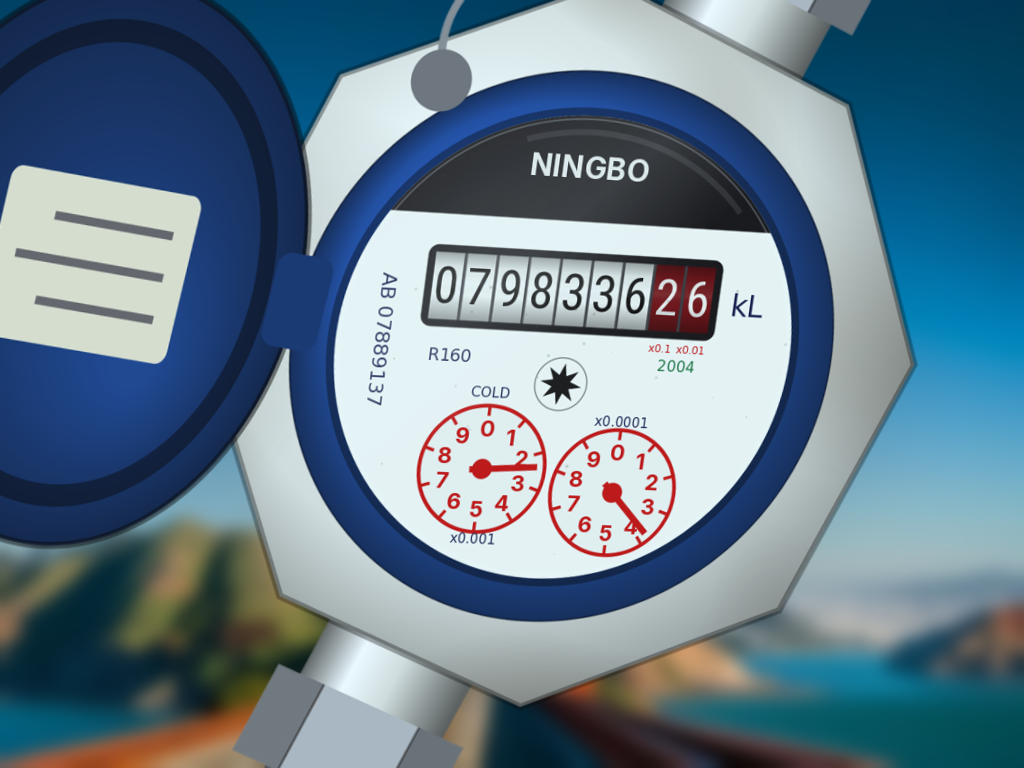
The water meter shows 798336.2623 (kL)
